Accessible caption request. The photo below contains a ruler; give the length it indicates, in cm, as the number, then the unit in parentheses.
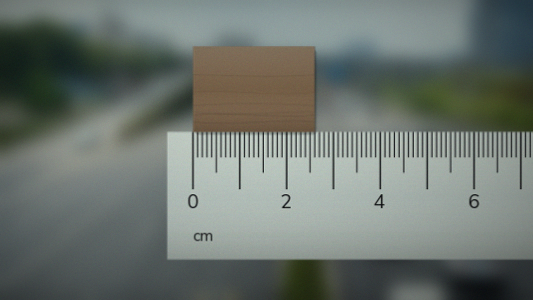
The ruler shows 2.6 (cm)
